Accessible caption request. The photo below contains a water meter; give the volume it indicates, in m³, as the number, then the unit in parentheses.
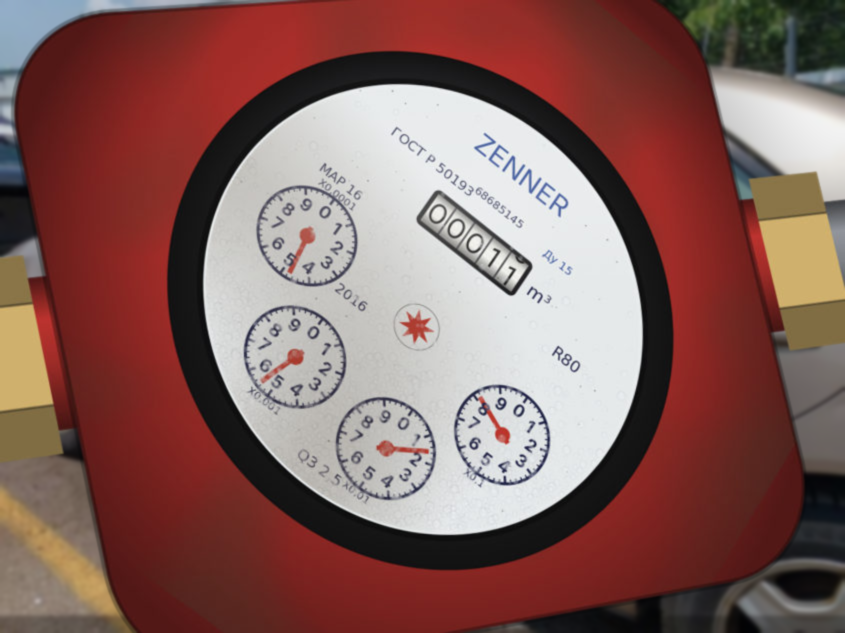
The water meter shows 10.8154 (m³)
